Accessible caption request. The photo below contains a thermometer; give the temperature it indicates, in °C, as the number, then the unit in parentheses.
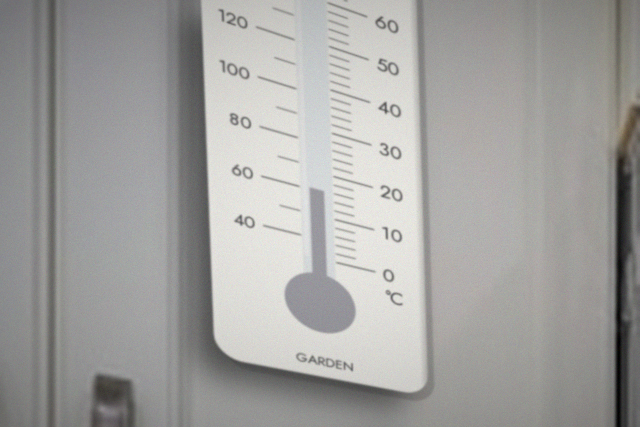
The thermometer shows 16 (°C)
